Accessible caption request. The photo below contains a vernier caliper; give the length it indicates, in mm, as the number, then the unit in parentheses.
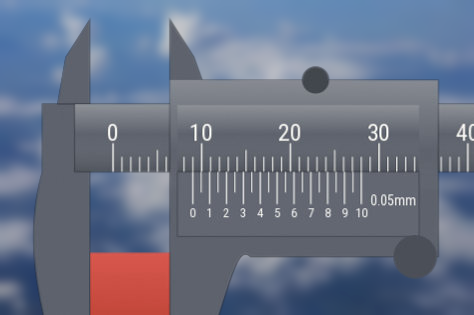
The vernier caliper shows 9.0 (mm)
